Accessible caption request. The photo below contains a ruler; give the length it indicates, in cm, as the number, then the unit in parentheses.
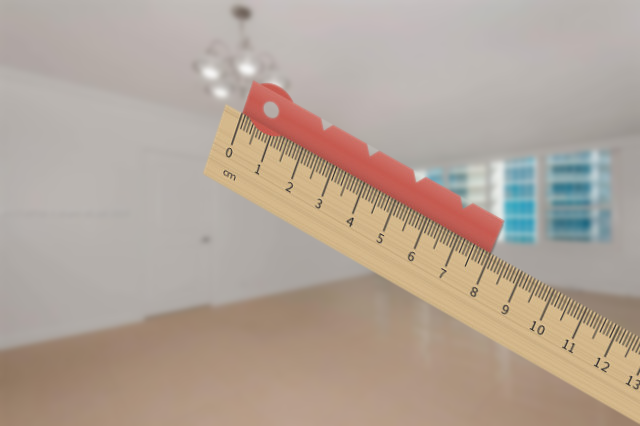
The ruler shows 8 (cm)
